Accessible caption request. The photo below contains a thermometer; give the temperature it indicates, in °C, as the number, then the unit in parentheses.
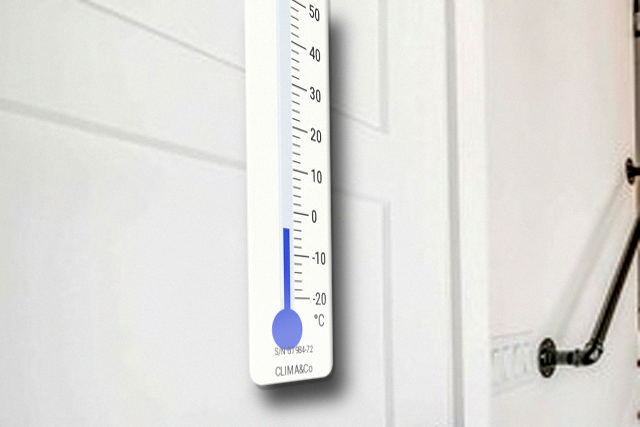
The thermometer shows -4 (°C)
